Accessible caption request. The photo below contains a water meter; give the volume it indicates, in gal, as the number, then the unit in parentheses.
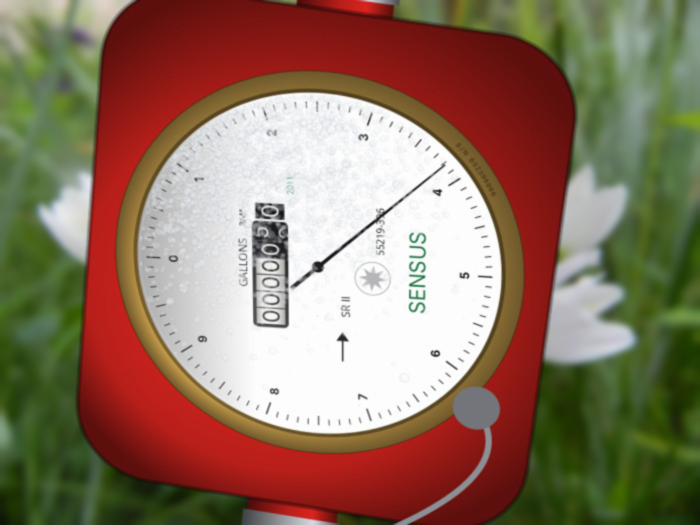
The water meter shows 53.8 (gal)
